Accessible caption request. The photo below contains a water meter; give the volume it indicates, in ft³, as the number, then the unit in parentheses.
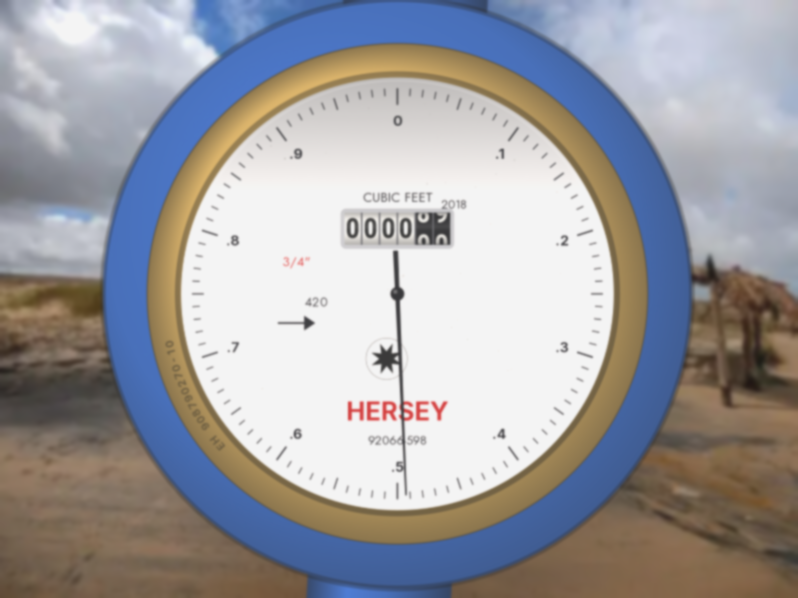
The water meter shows 89.49 (ft³)
